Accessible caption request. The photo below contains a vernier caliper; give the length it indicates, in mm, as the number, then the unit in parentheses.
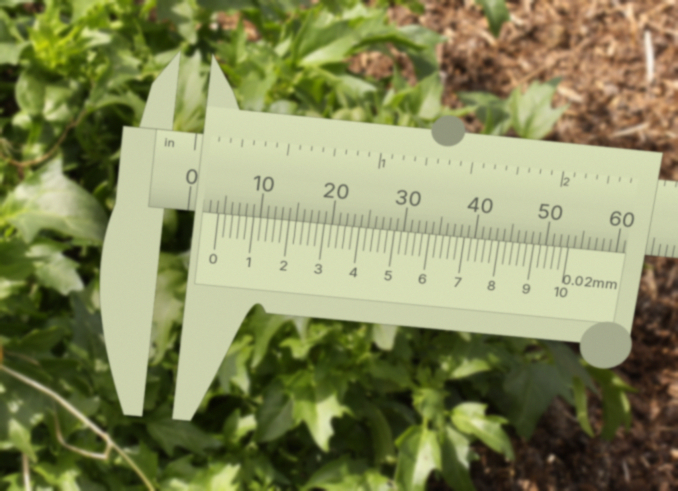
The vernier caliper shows 4.2 (mm)
